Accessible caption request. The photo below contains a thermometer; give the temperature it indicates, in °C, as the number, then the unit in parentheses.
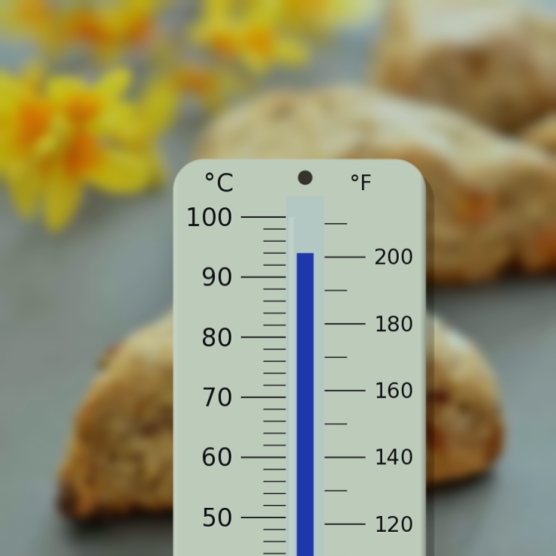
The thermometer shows 94 (°C)
